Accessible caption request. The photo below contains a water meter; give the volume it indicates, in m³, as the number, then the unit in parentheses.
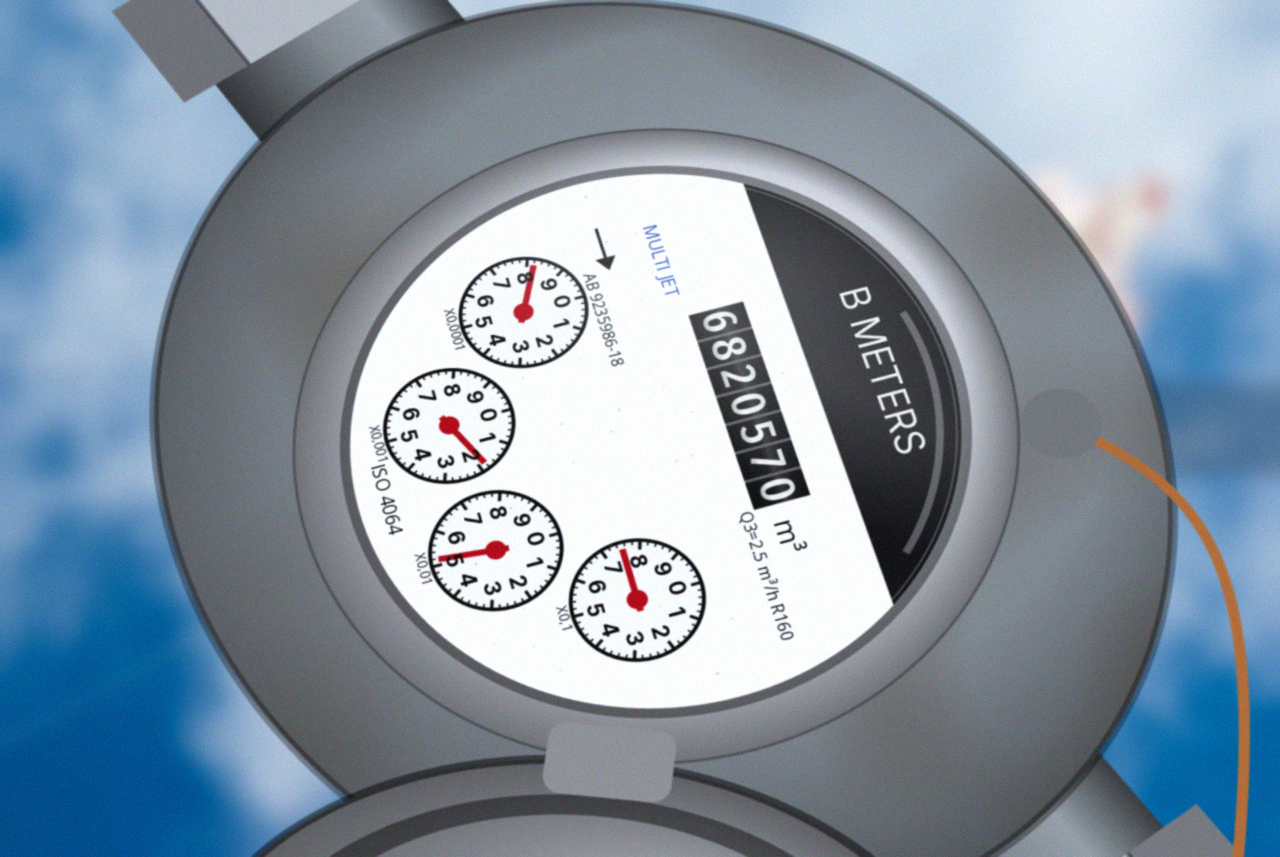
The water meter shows 6820570.7518 (m³)
